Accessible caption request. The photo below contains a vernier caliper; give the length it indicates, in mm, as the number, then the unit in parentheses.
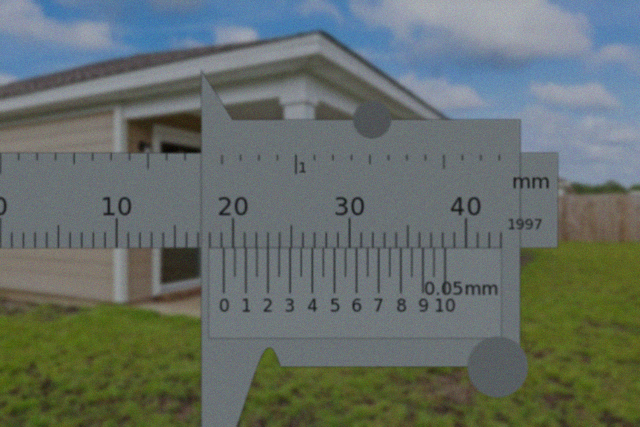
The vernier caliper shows 19.2 (mm)
